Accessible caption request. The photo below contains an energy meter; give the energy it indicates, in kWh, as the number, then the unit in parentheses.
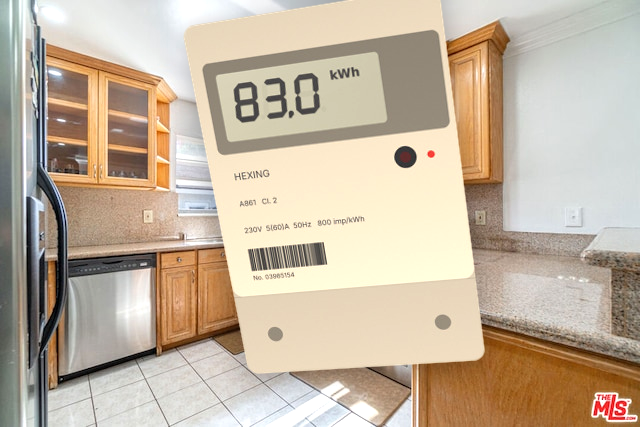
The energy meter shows 83.0 (kWh)
